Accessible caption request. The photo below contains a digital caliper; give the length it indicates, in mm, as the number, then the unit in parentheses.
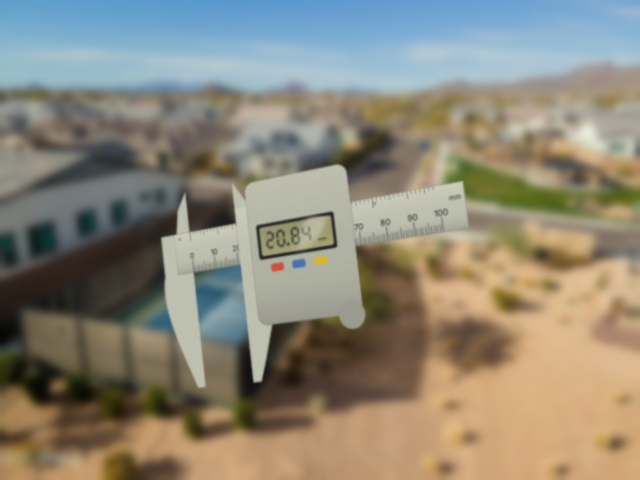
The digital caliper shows 20.84 (mm)
